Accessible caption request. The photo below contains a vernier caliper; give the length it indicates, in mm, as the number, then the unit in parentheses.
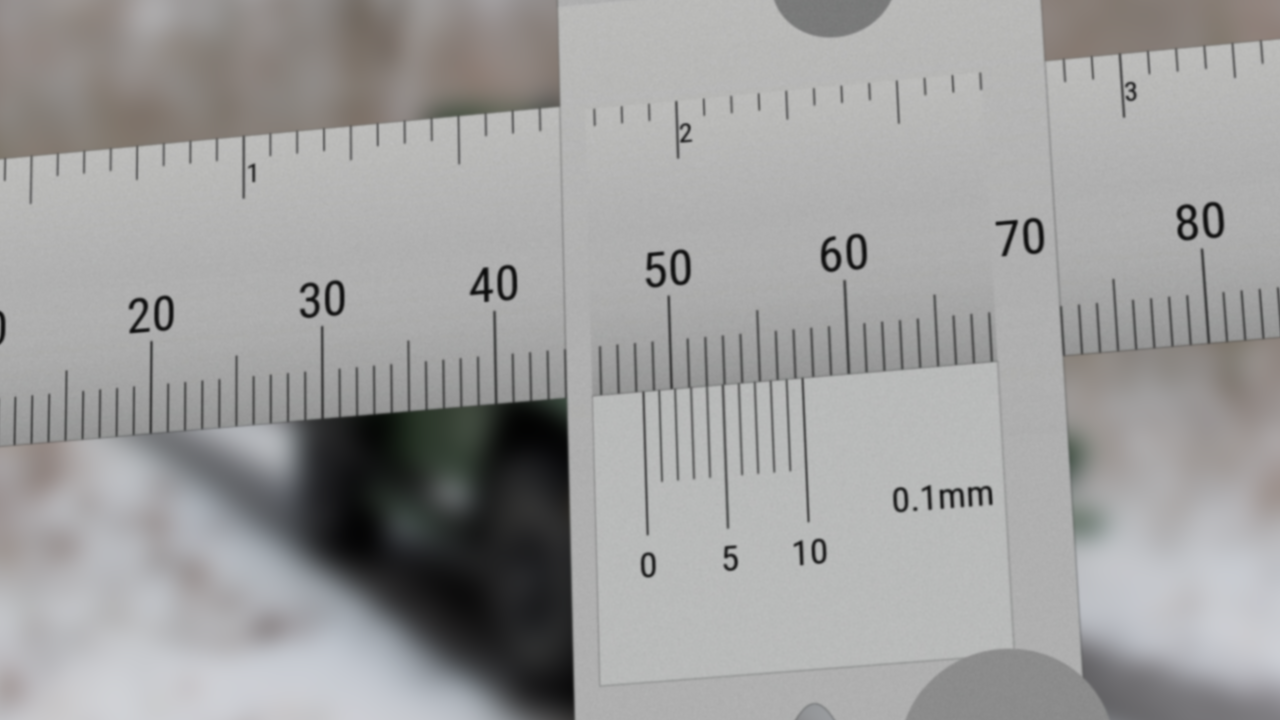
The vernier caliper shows 48.4 (mm)
